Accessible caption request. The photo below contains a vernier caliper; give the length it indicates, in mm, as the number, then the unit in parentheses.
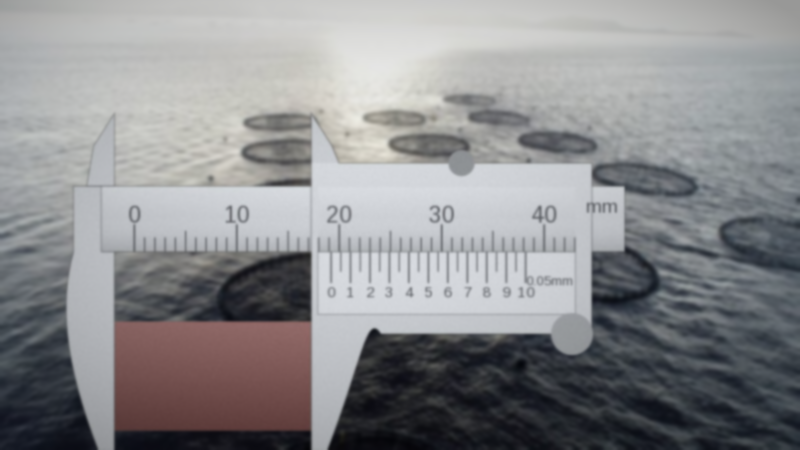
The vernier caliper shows 19.2 (mm)
